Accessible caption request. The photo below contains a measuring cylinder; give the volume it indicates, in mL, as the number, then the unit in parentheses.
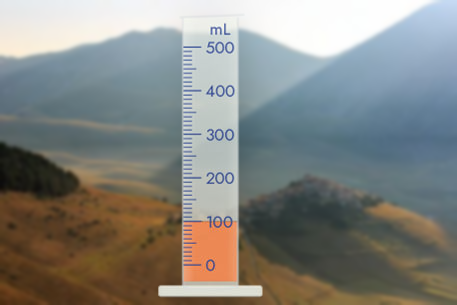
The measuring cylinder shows 100 (mL)
